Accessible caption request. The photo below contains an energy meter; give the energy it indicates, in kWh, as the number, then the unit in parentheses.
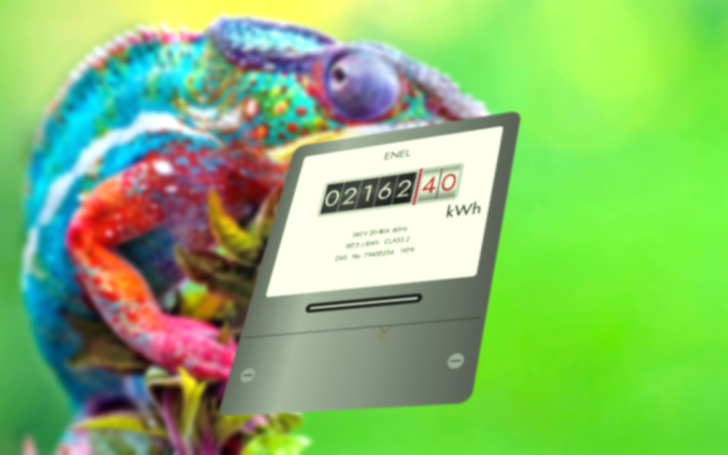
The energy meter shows 2162.40 (kWh)
